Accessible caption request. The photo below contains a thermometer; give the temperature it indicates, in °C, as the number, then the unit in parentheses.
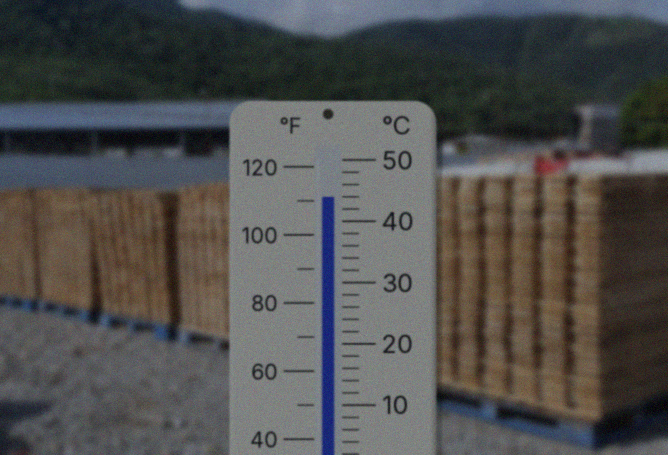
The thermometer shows 44 (°C)
